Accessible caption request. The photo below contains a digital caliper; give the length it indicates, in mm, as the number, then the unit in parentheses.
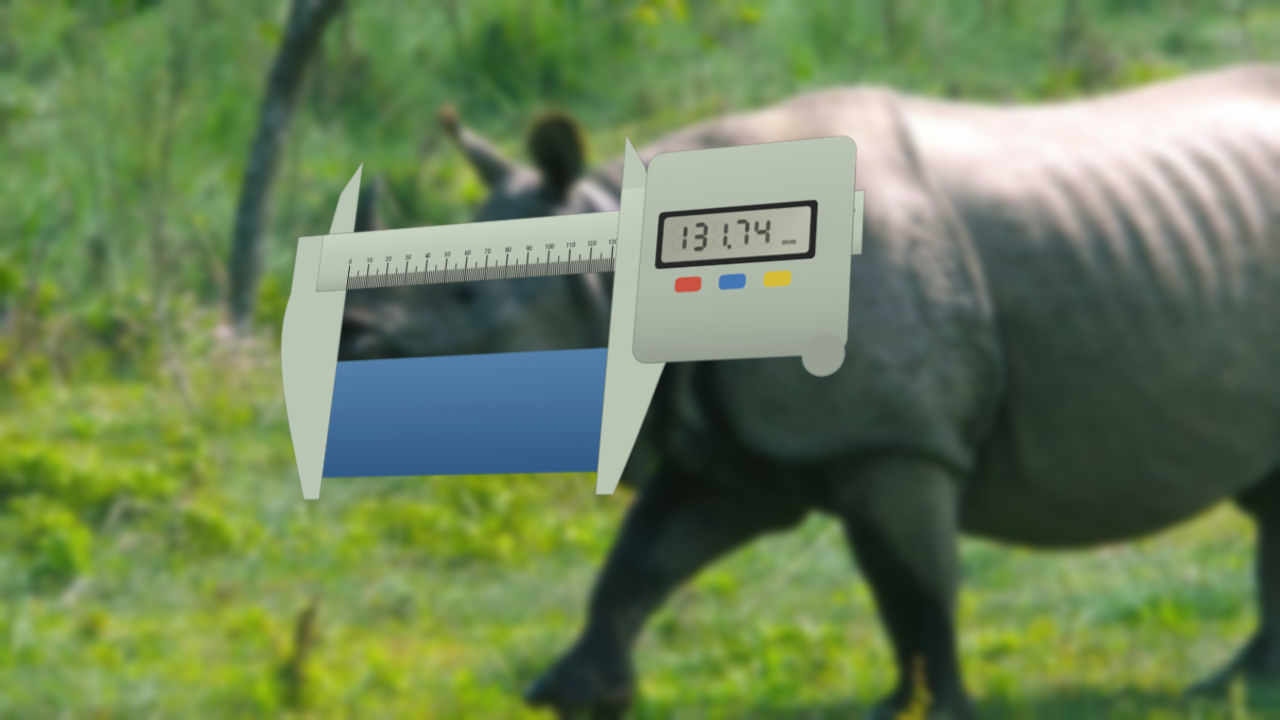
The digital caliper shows 131.74 (mm)
